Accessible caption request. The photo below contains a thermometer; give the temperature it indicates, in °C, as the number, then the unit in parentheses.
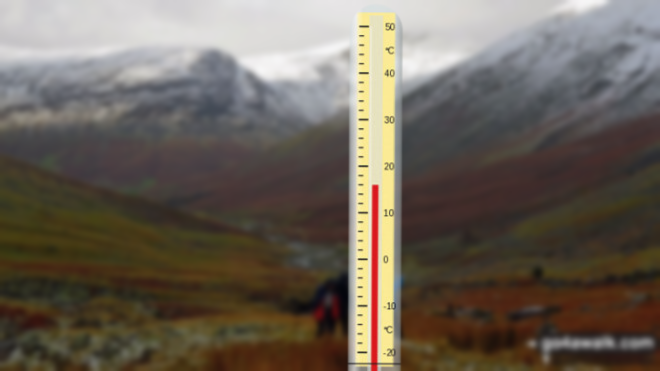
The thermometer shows 16 (°C)
